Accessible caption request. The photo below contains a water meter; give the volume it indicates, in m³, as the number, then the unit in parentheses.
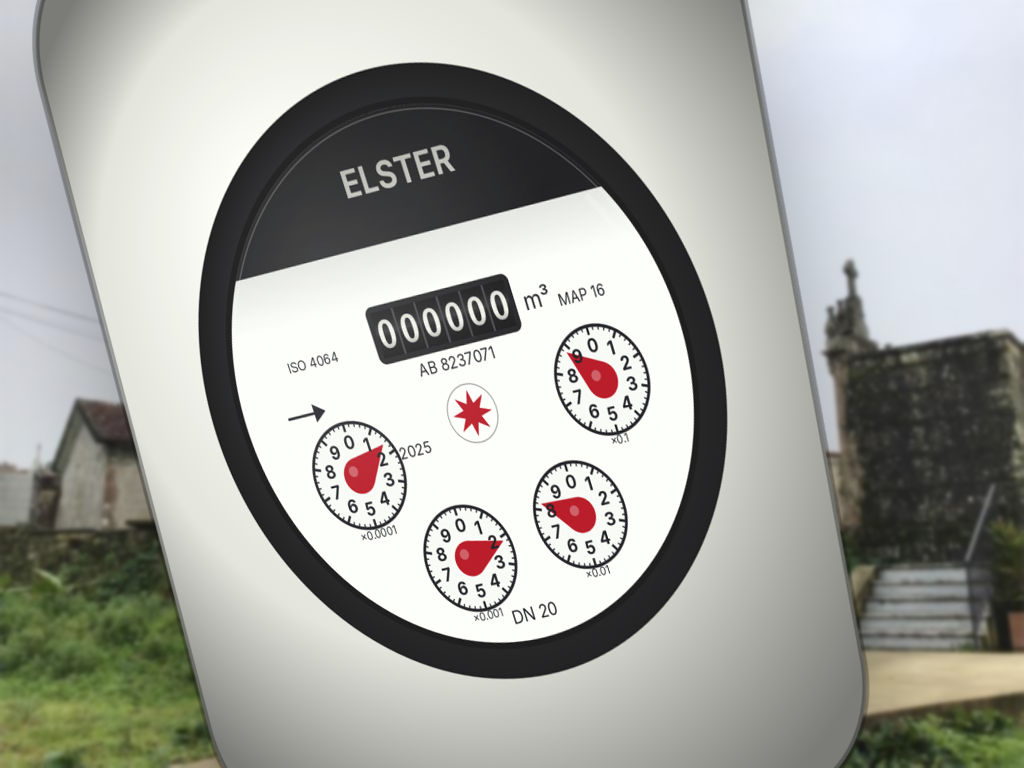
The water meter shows 0.8821 (m³)
